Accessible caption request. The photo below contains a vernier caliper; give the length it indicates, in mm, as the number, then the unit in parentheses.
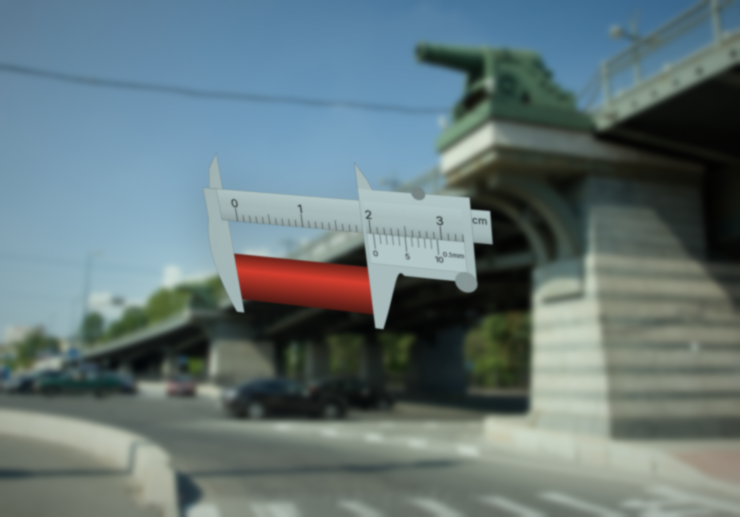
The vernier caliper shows 20.4 (mm)
